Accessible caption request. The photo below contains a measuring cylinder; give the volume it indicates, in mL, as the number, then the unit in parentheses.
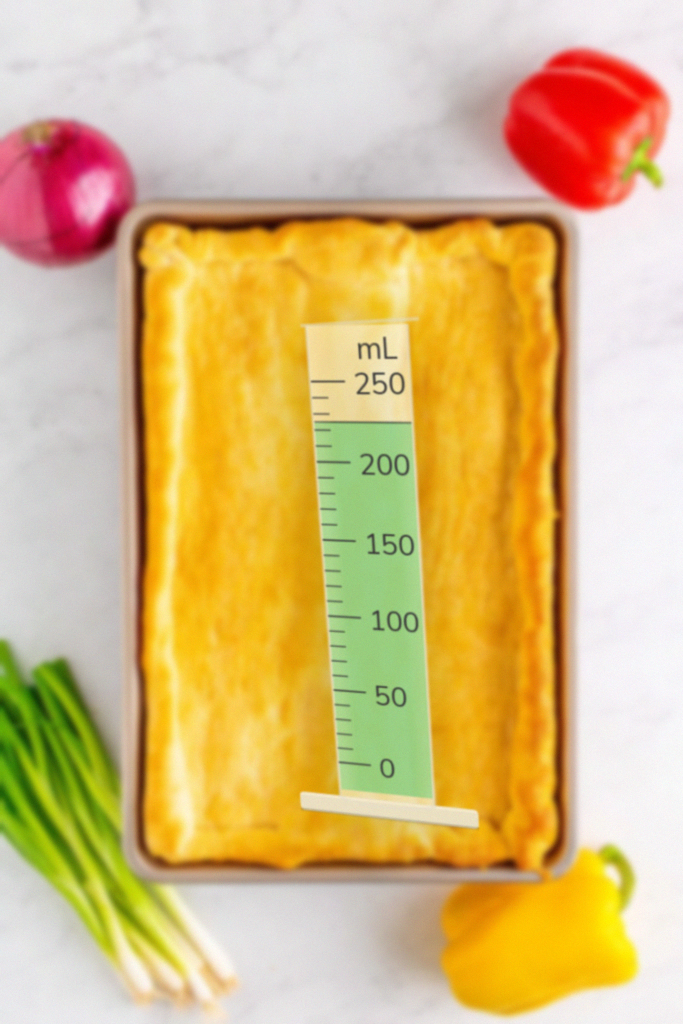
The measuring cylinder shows 225 (mL)
